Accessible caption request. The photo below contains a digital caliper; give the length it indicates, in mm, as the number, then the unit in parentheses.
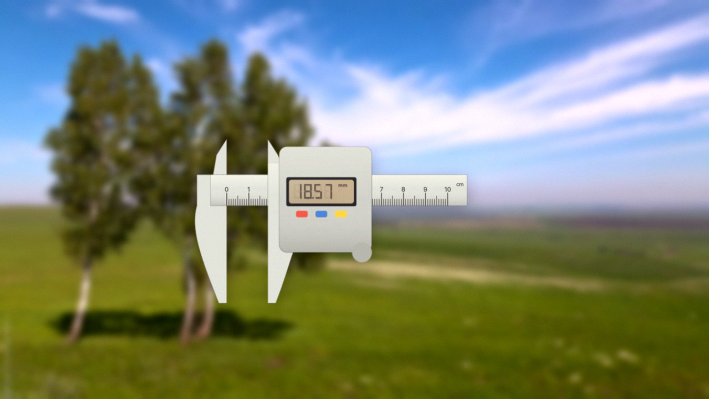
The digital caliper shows 18.57 (mm)
